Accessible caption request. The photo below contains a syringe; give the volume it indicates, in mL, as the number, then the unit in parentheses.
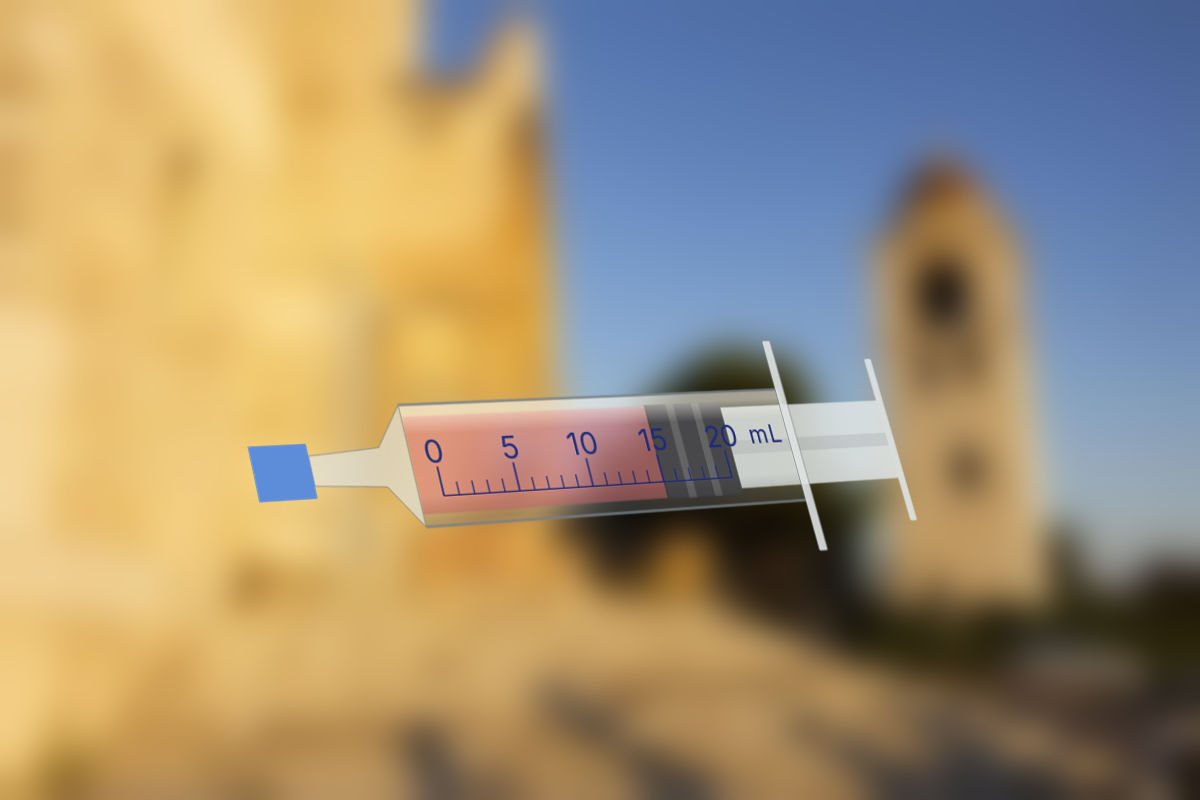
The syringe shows 15 (mL)
